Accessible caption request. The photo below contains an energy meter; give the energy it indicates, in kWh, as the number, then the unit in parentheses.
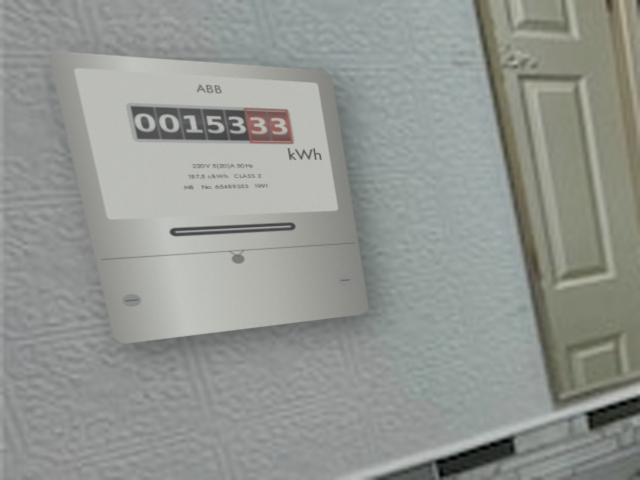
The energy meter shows 153.33 (kWh)
